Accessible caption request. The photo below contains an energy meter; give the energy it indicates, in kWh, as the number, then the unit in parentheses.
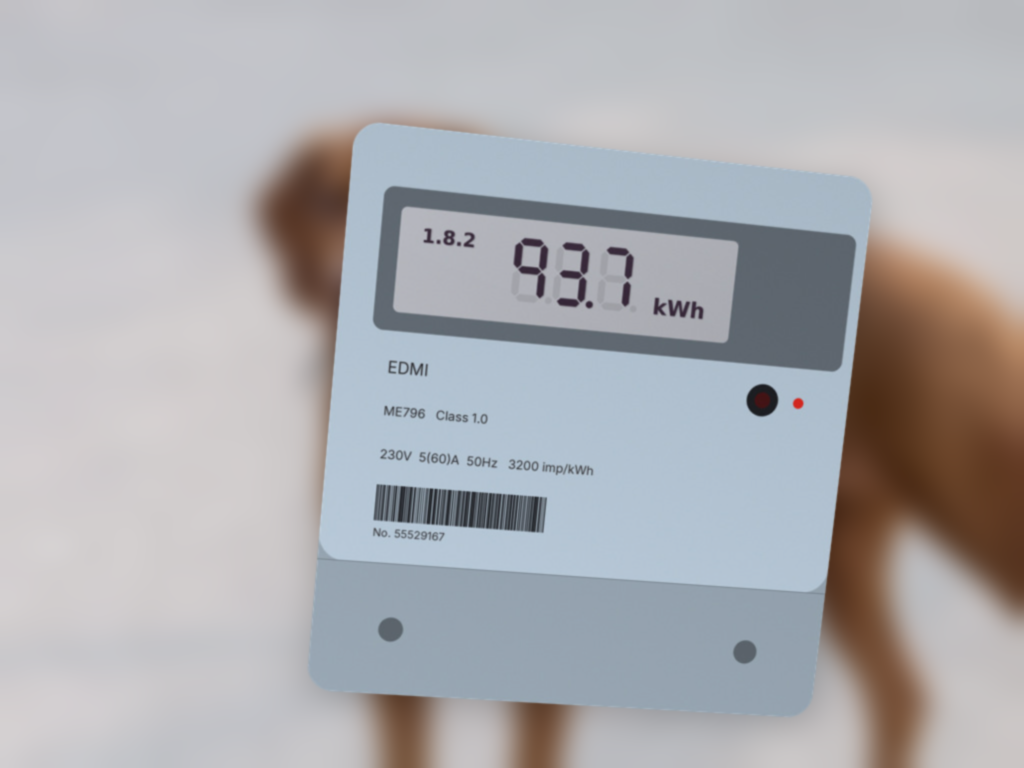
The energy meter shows 93.7 (kWh)
